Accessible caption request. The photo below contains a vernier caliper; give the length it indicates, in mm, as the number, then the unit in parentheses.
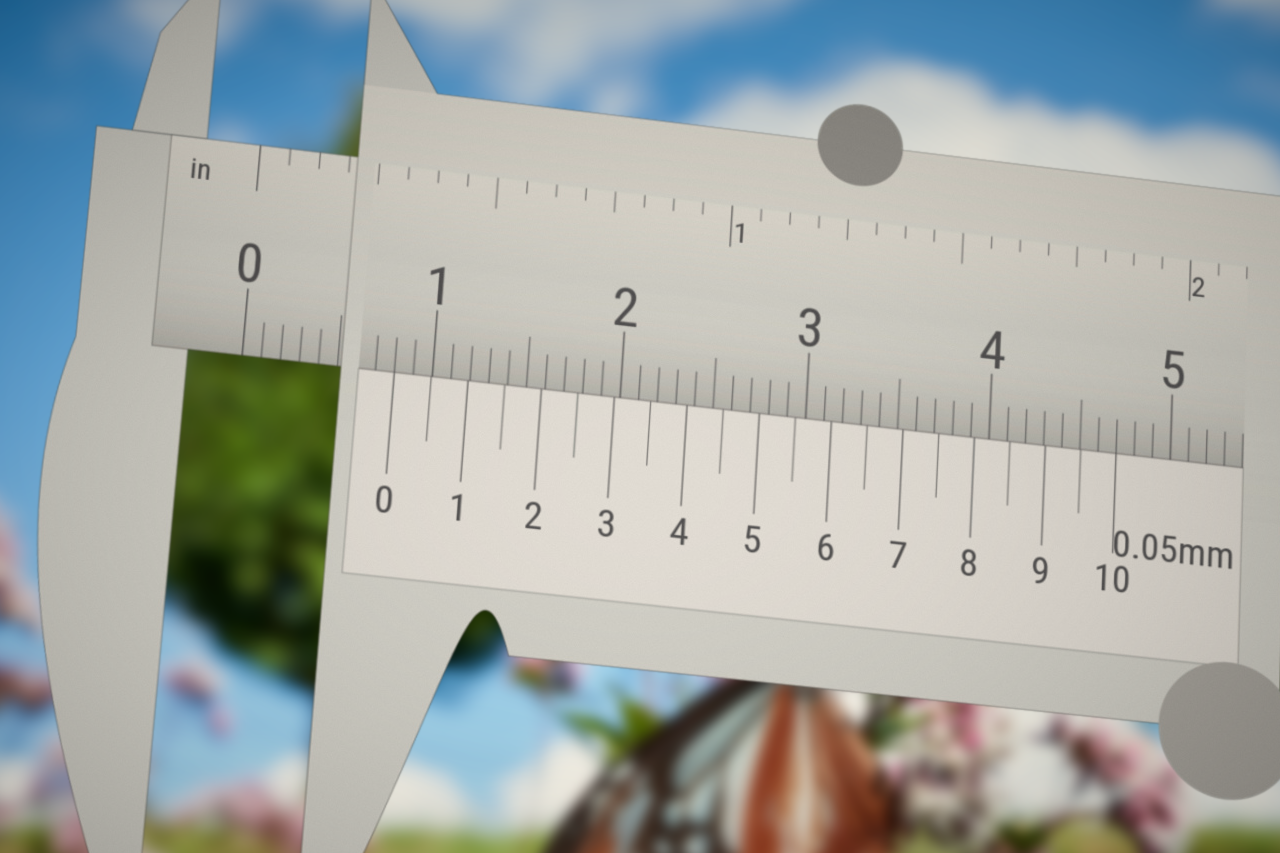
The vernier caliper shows 8.0 (mm)
